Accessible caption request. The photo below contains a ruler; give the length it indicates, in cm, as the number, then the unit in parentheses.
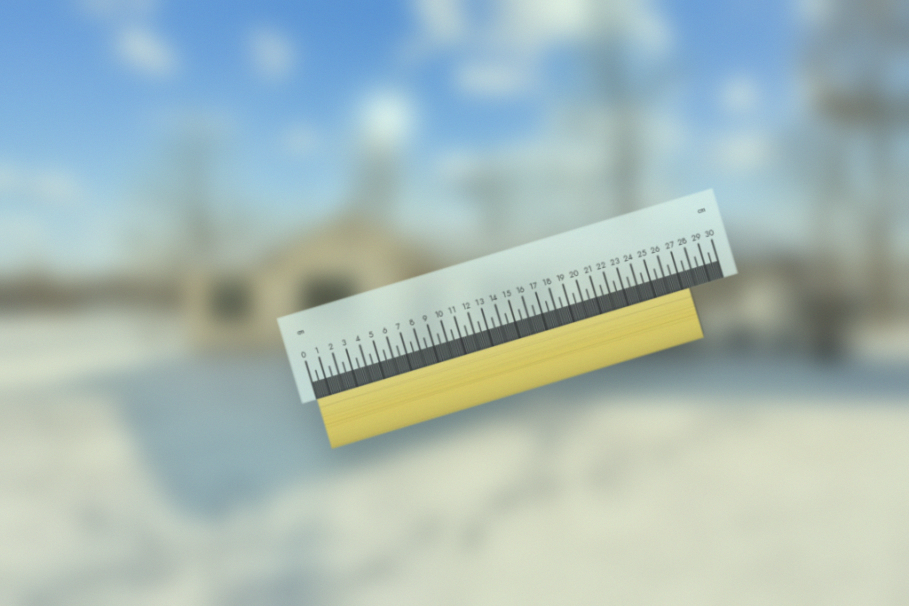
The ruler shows 27.5 (cm)
